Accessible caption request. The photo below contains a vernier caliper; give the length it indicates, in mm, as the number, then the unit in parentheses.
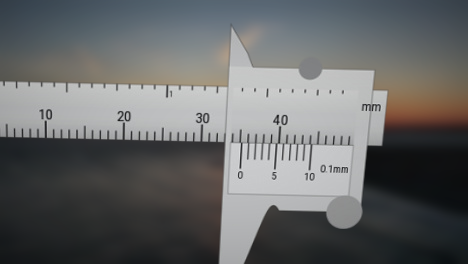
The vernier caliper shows 35.2 (mm)
